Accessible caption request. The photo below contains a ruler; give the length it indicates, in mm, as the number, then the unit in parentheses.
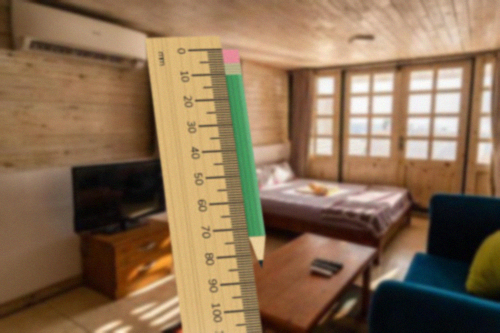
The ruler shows 85 (mm)
